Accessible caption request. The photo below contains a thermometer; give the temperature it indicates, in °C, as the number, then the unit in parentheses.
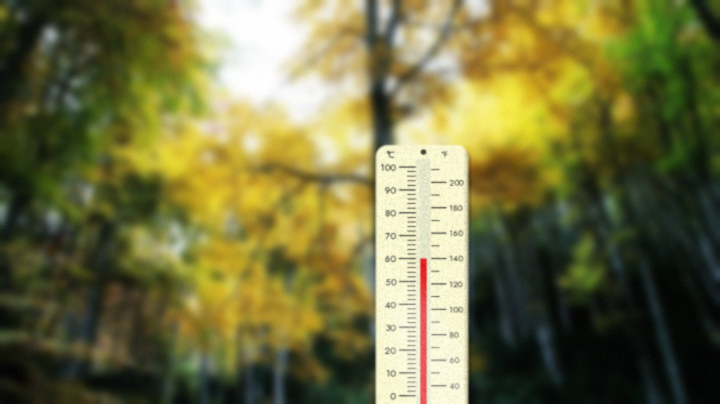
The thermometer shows 60 (°C)
